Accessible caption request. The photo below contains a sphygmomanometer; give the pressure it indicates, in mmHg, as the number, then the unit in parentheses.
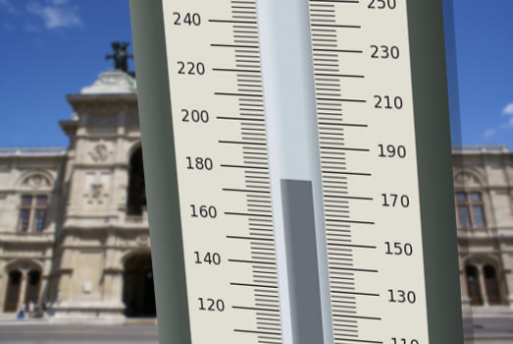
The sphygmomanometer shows 176 (mmHg)
